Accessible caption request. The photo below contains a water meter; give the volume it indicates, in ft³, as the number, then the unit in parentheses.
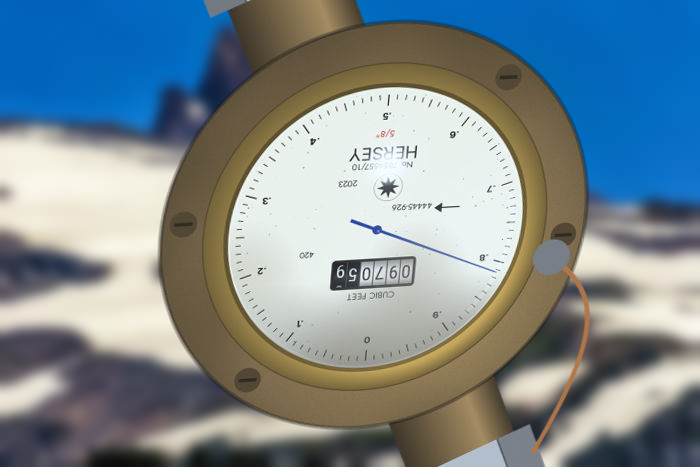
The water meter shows 97058.81 (ft³)
